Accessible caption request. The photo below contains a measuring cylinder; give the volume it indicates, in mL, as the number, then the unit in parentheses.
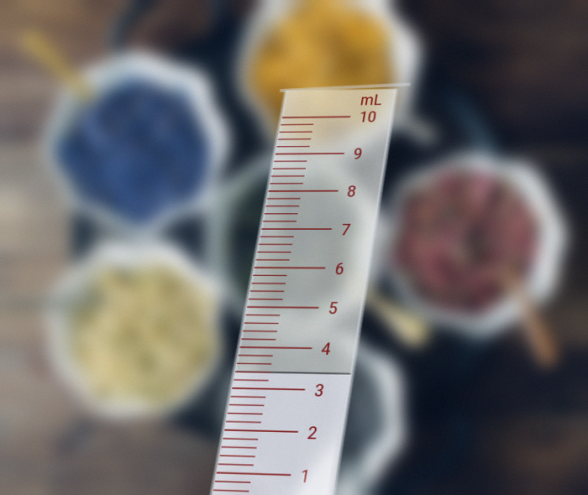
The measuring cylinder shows 3.4 (mL)
